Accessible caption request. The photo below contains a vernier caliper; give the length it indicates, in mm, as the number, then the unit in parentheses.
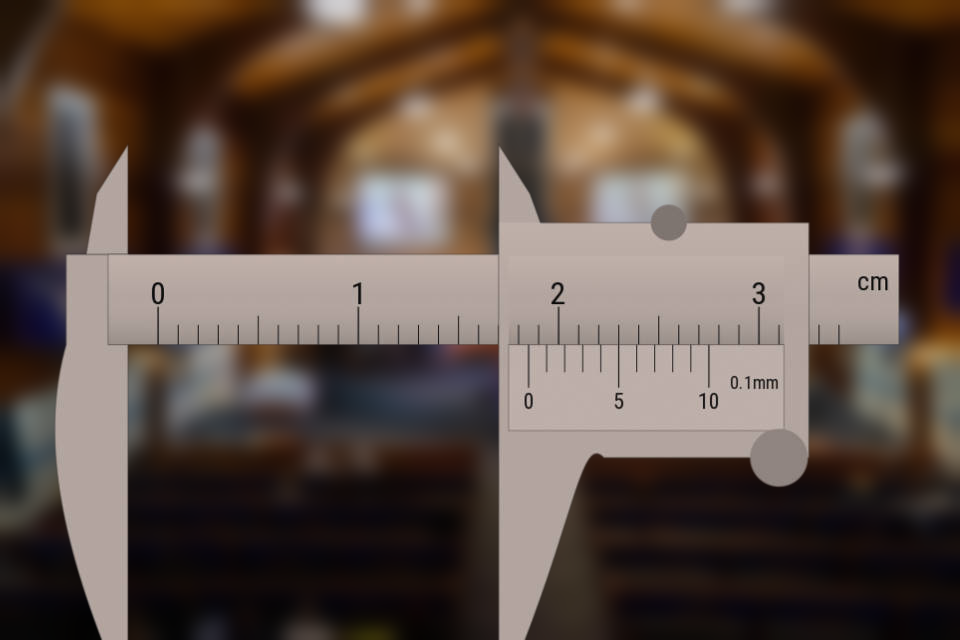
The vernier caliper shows 18.5 (mm)
